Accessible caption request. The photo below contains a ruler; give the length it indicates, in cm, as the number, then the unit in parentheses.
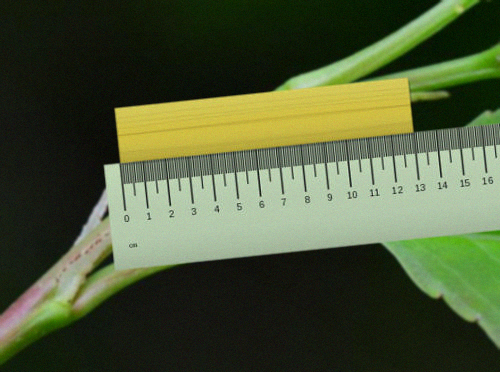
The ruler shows 13 (cm)
